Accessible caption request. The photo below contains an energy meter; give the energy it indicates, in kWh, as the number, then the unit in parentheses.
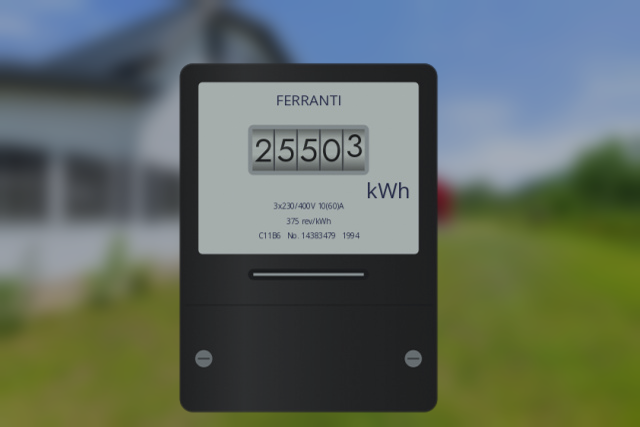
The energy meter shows 25503 (kWh)
